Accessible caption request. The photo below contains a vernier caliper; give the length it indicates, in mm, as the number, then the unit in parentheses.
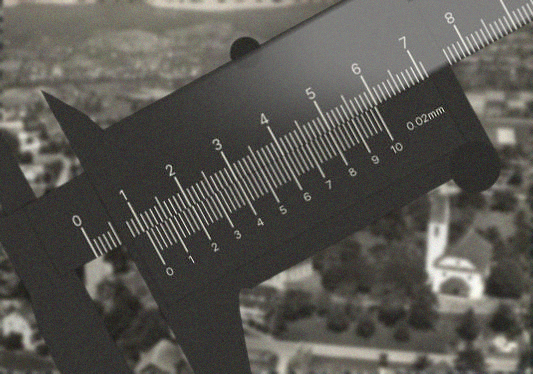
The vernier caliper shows 10.5 (mm)
